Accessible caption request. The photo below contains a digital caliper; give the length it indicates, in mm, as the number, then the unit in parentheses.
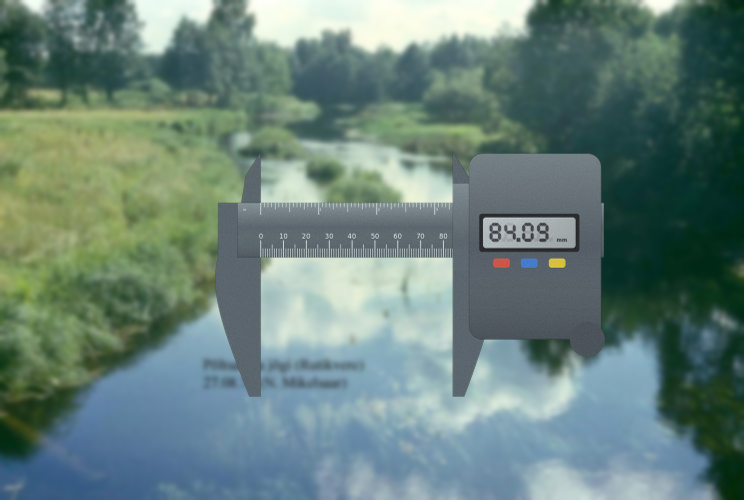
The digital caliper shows 84.09 (mm)
